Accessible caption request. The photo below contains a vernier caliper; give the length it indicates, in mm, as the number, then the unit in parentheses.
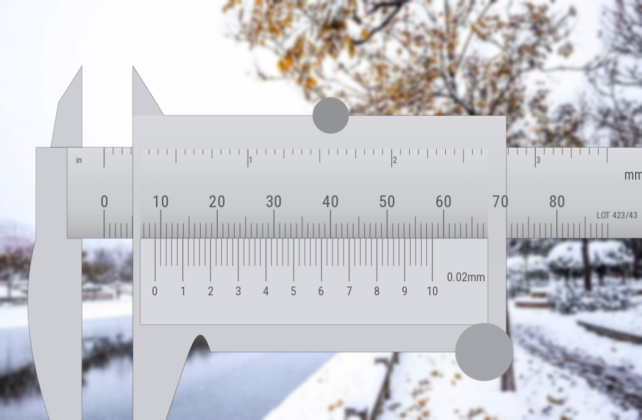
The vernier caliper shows 9.0 (mm)
